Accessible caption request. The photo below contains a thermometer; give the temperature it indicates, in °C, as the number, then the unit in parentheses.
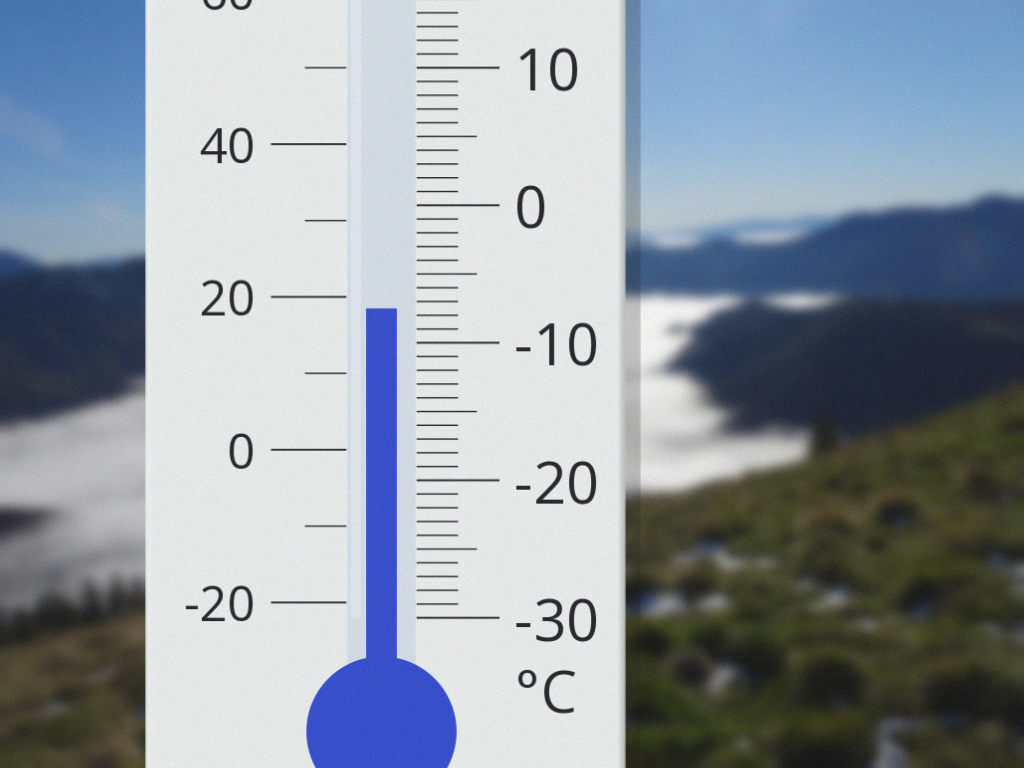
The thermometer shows -7.5 (°C)
